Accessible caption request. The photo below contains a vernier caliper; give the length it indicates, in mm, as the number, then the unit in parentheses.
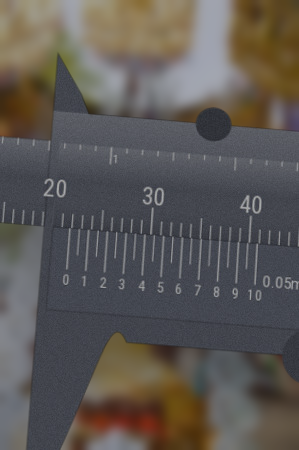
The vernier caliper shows 21.8 (mm)
